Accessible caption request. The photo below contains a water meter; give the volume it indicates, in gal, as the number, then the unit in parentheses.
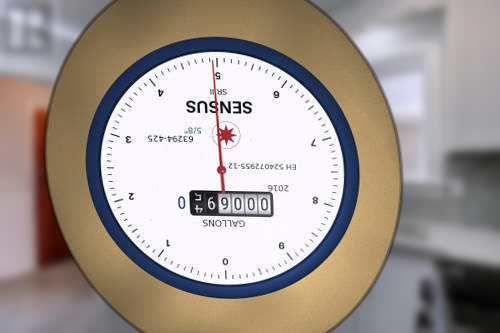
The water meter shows 6944.9 (gal)
